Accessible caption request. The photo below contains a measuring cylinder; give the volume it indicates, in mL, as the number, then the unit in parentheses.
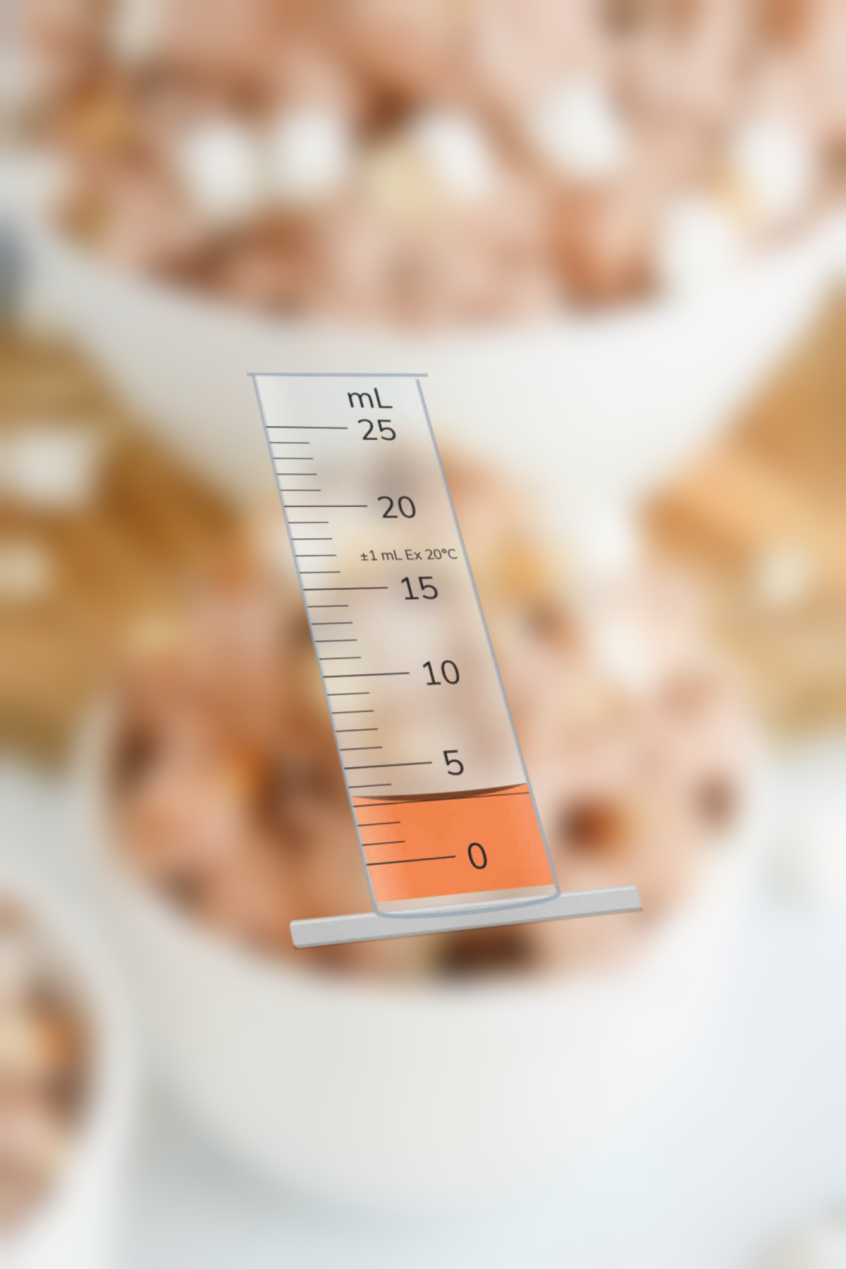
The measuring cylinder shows 3 (mL)
